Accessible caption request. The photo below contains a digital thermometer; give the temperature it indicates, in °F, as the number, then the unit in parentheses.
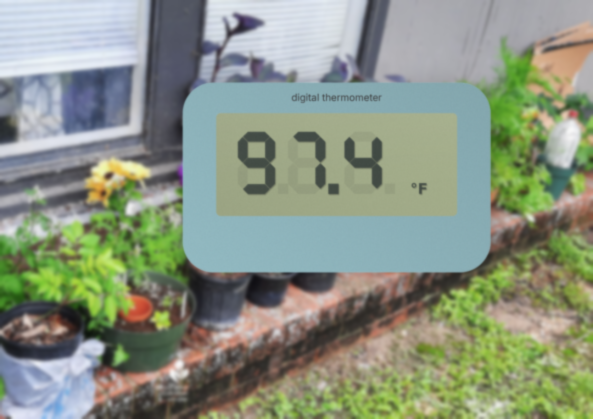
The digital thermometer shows 97.4 (°F)
